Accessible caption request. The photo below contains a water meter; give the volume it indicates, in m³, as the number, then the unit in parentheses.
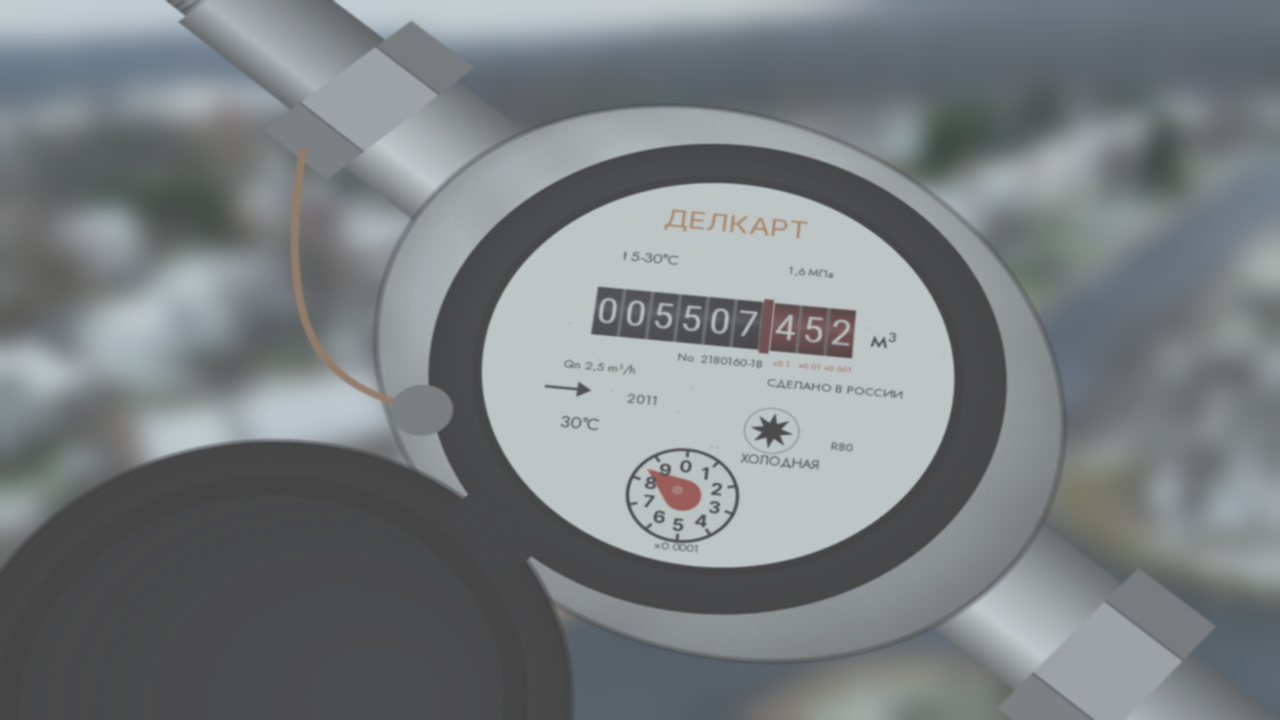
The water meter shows 5507.4528 (m³)
